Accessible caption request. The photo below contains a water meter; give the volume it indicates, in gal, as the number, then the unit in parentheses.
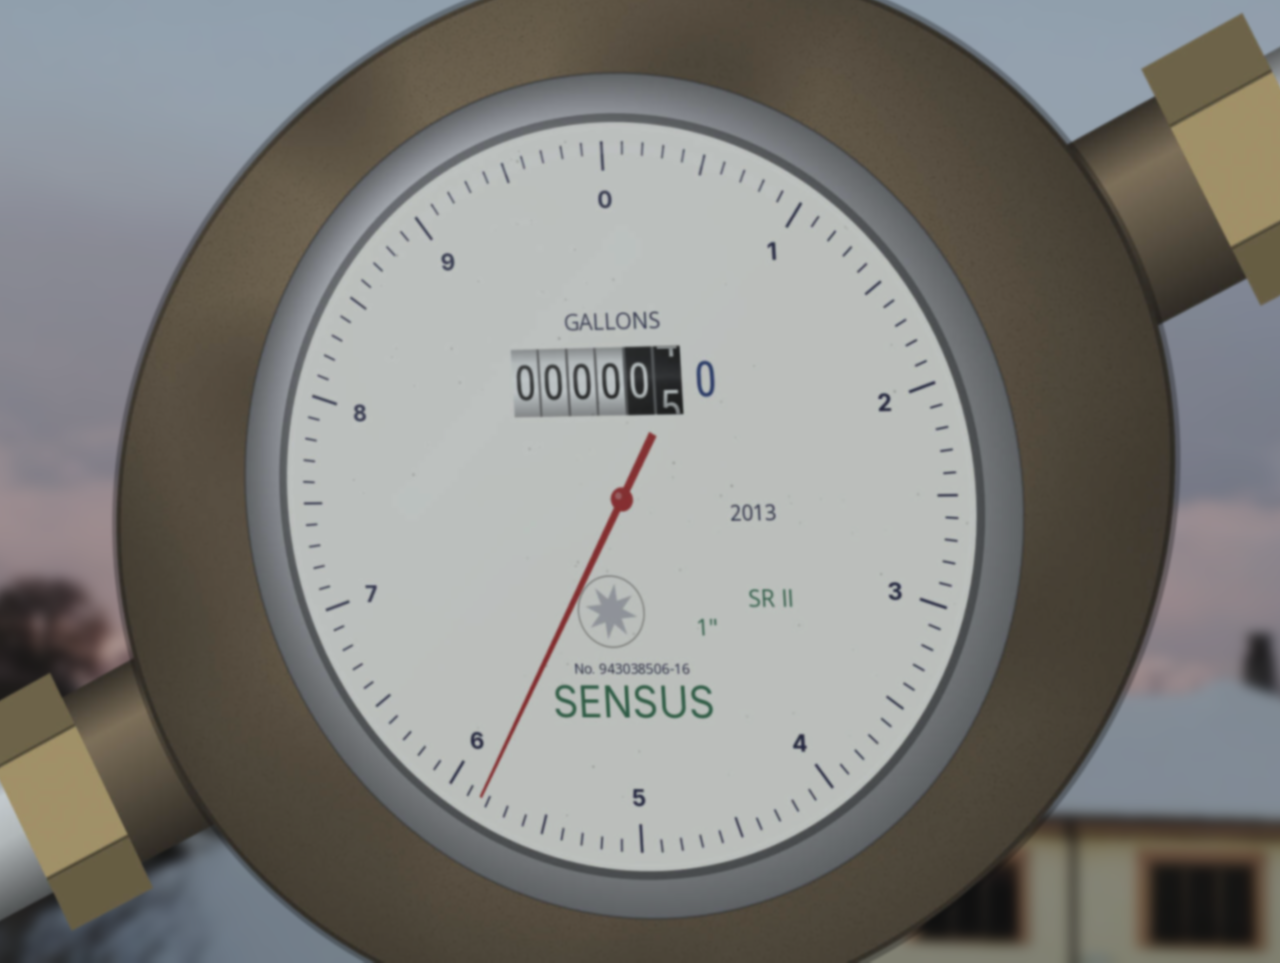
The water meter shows 45.8 (gal)
